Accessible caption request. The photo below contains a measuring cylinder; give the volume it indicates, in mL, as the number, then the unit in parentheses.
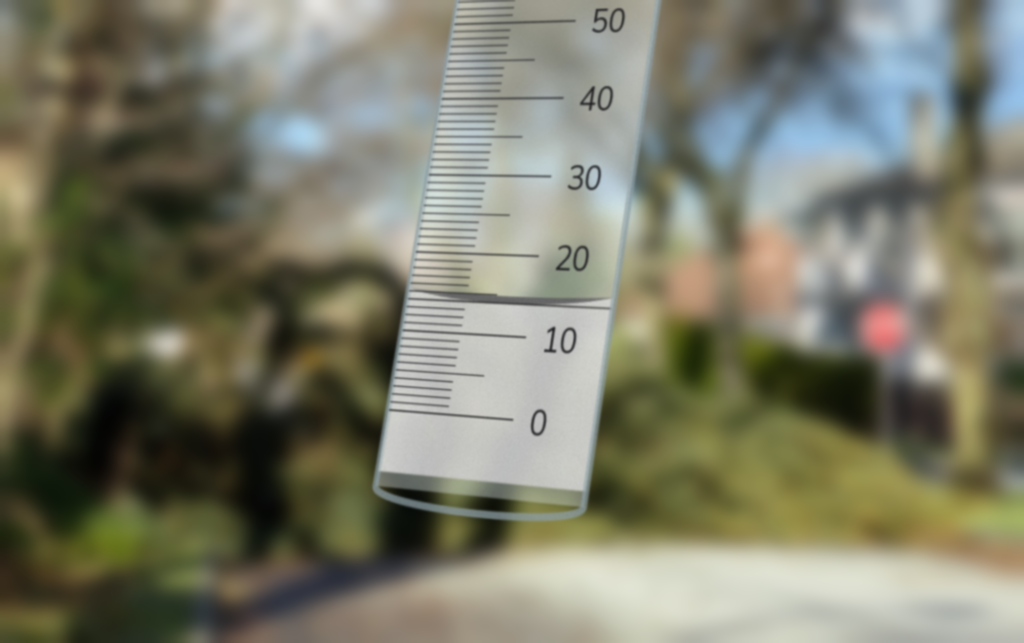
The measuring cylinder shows 14 (mL)
